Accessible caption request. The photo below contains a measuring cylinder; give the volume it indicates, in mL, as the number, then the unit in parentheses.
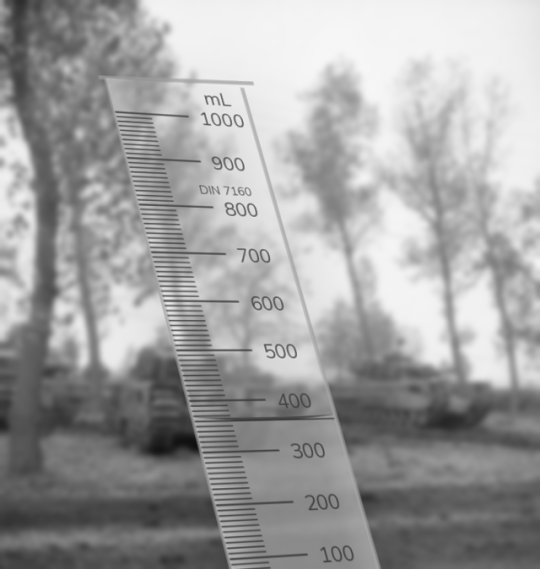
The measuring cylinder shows 360 (mL)
